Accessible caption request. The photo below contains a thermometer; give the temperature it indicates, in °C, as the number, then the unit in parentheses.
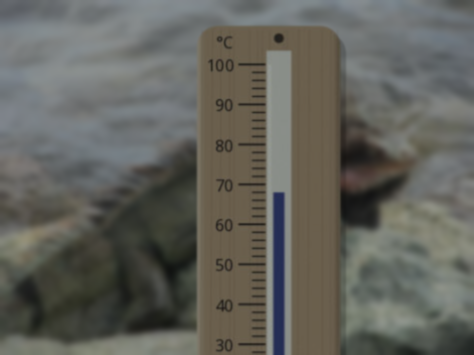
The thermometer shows 68 (°C)
